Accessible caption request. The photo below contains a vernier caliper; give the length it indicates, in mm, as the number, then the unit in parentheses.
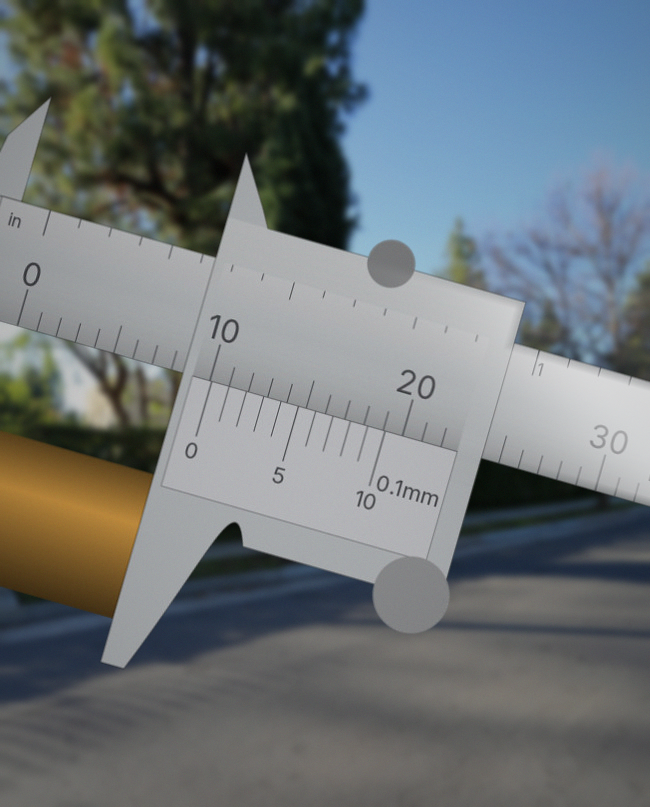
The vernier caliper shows 10.1 (mm)
